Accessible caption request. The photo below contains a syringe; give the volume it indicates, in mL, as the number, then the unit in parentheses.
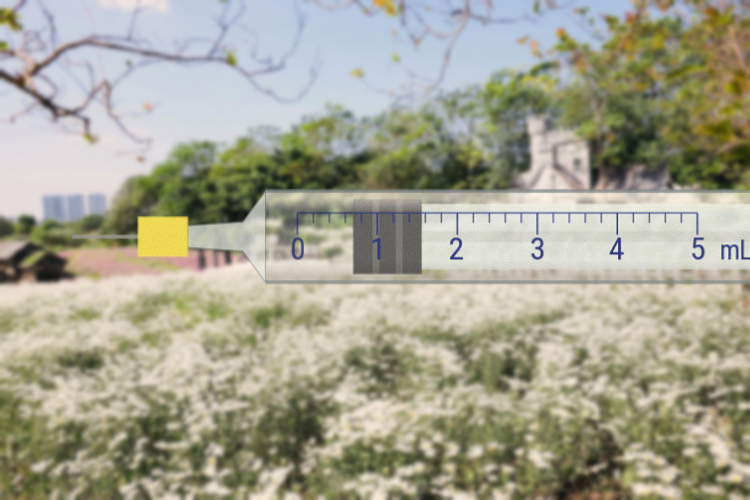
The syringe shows 0.7 (mL)
